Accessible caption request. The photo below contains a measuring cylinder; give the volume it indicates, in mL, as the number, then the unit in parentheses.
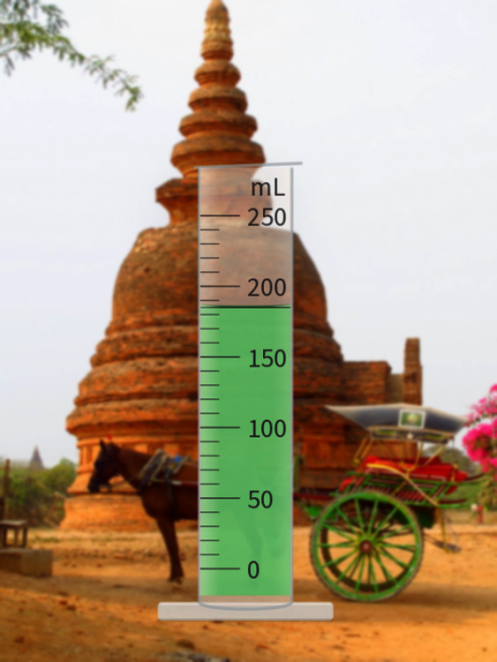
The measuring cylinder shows 185 (mL)
